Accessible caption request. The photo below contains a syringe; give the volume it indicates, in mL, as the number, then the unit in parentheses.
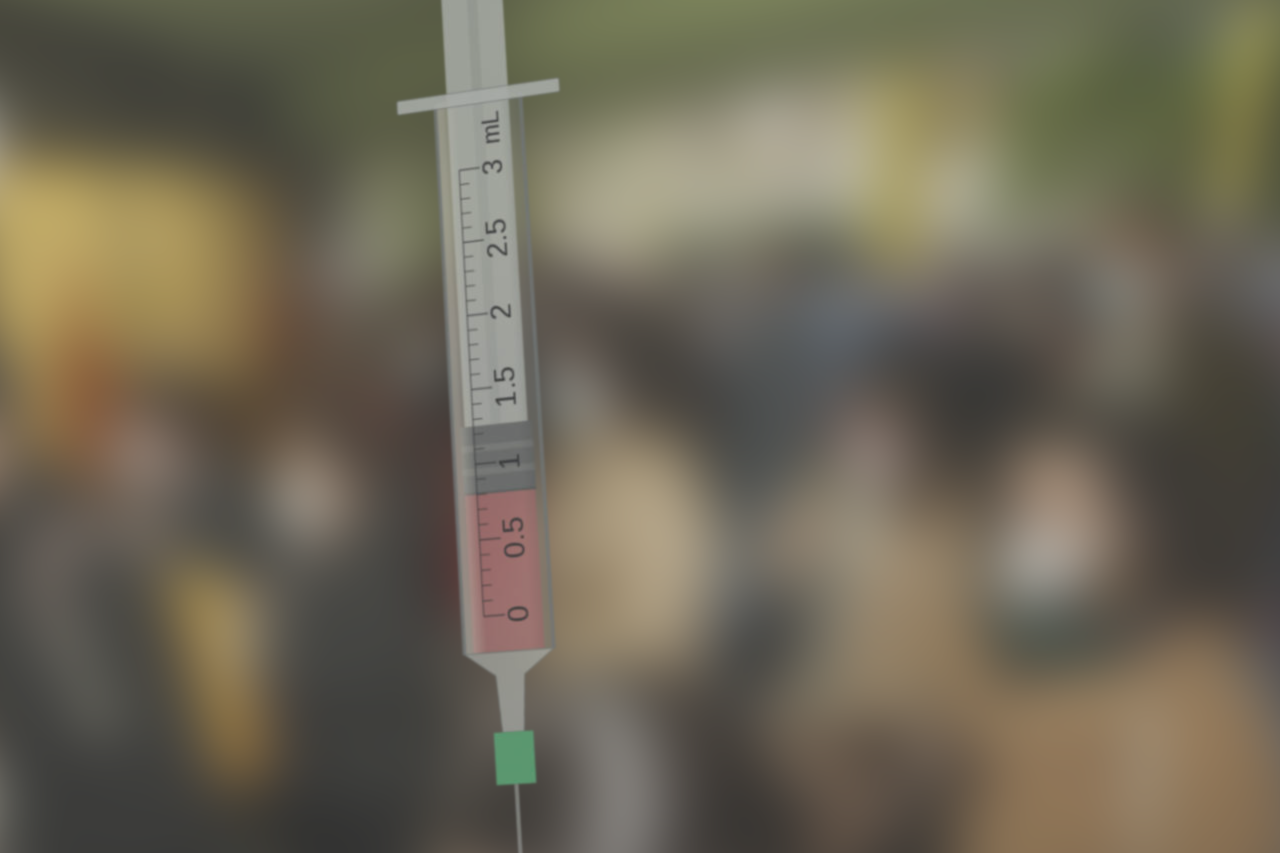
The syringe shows 0.8 (mL)
